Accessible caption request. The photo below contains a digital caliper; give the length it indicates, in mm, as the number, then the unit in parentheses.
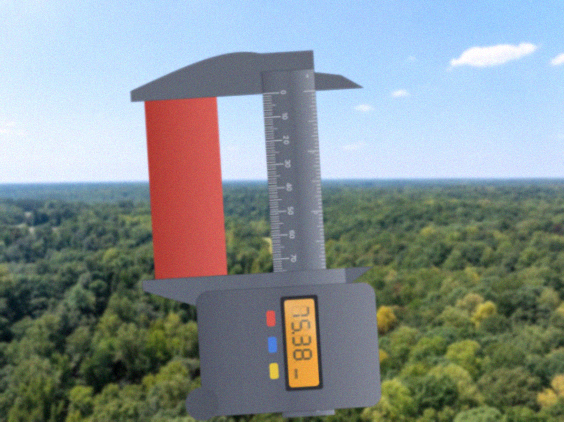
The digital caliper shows 75.38 (mm)
